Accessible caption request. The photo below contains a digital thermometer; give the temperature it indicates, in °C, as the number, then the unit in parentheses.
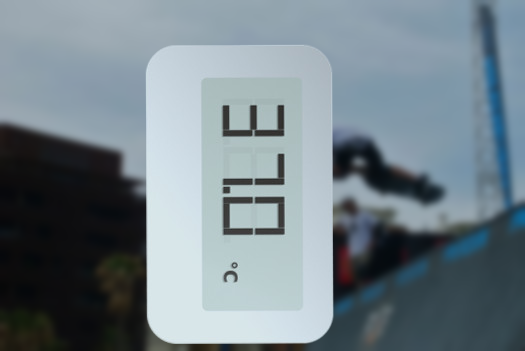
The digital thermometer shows 37.0 (°C)
